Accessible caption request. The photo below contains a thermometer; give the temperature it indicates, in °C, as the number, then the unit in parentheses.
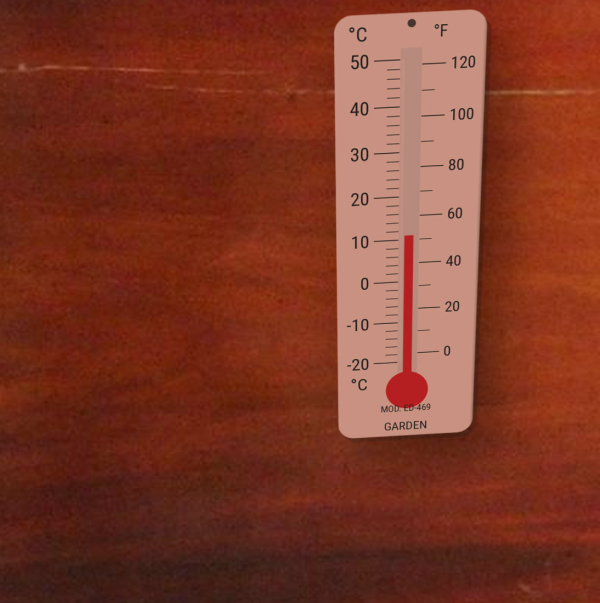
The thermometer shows 11 (°C)
